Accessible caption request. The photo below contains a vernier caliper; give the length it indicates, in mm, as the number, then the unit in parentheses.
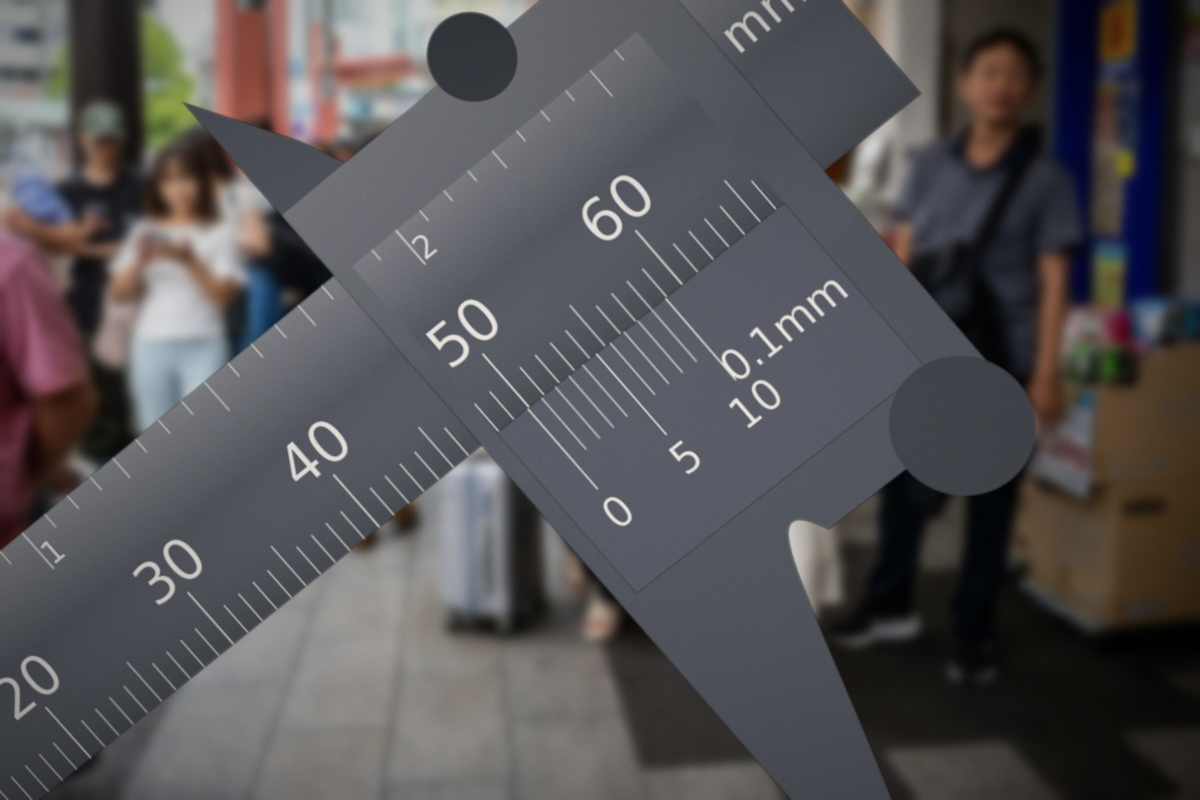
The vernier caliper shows 49.9 (mm)
